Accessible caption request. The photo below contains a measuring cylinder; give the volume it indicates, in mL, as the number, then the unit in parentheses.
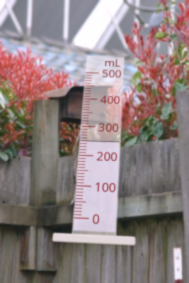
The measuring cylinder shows 250 (mL)
